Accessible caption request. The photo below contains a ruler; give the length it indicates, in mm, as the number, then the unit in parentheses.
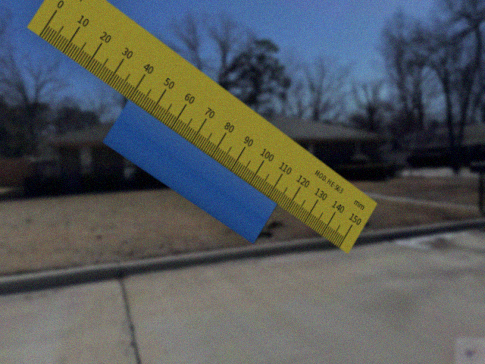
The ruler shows 75 (mm)
